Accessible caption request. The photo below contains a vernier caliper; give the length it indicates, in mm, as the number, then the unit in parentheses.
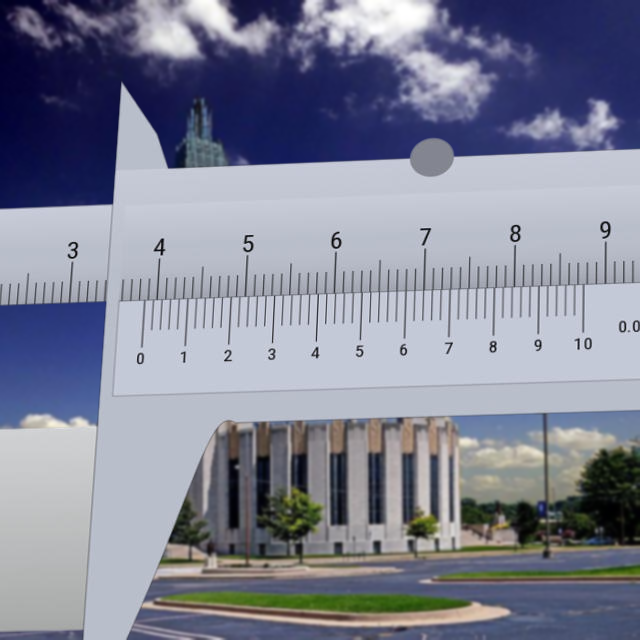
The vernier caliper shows 38.6 (mm)
